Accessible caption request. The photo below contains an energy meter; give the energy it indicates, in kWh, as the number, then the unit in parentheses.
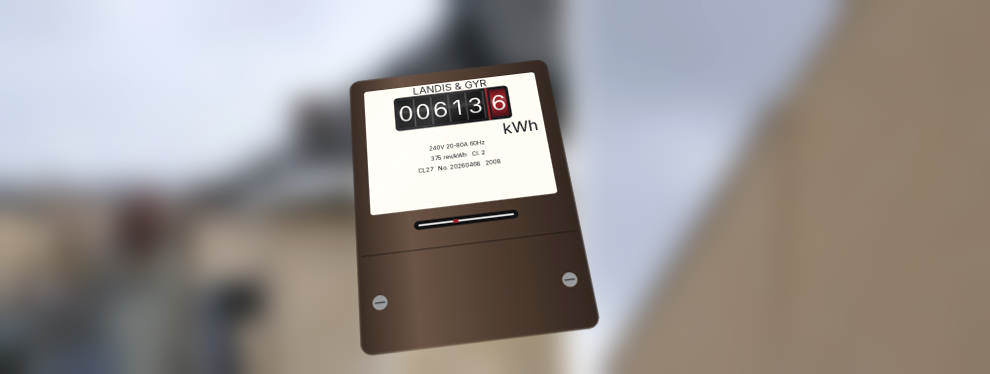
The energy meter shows 613.6 (kWh)
